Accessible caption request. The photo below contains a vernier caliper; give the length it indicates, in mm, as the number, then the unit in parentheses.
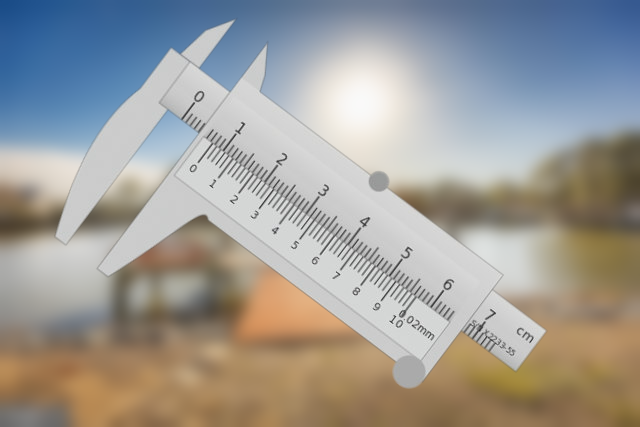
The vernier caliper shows 7.5 (mm)
